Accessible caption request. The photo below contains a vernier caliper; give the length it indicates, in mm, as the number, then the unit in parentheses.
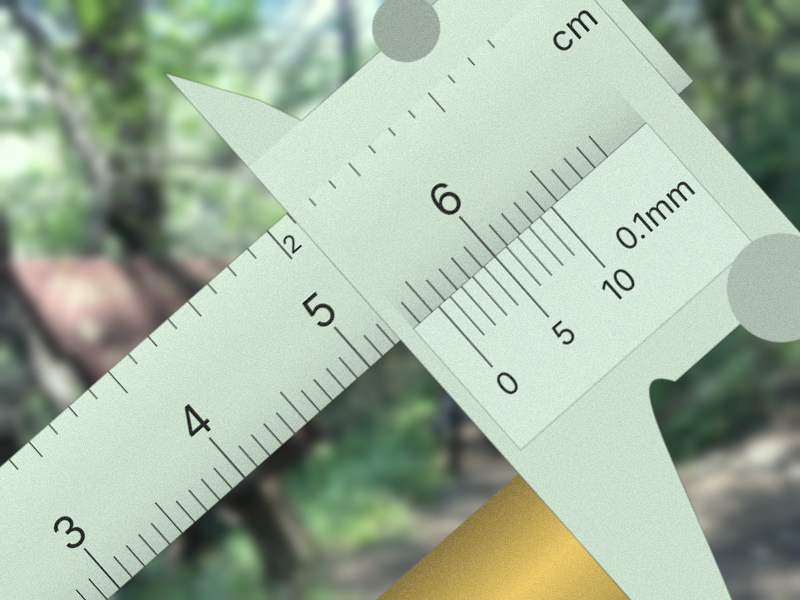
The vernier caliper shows 55.5 (mm)
